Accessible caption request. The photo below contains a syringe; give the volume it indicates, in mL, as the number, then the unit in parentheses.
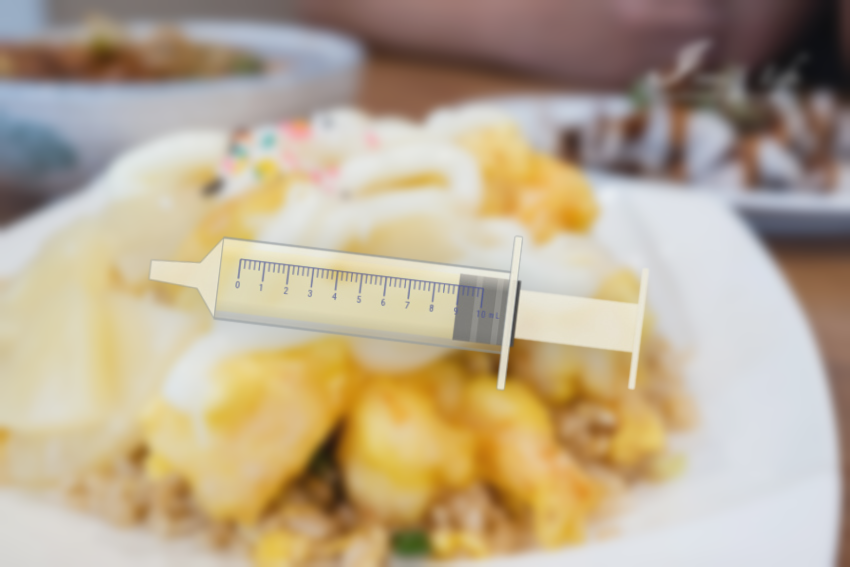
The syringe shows 9 (mL)
